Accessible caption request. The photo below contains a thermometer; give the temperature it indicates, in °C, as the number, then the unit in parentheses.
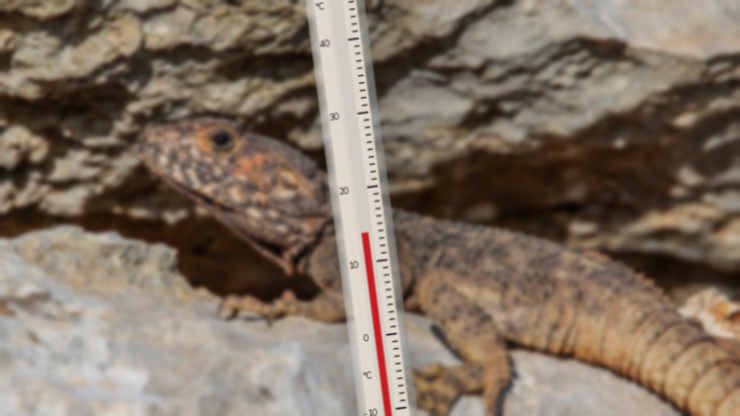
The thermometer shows 14 (°C)
